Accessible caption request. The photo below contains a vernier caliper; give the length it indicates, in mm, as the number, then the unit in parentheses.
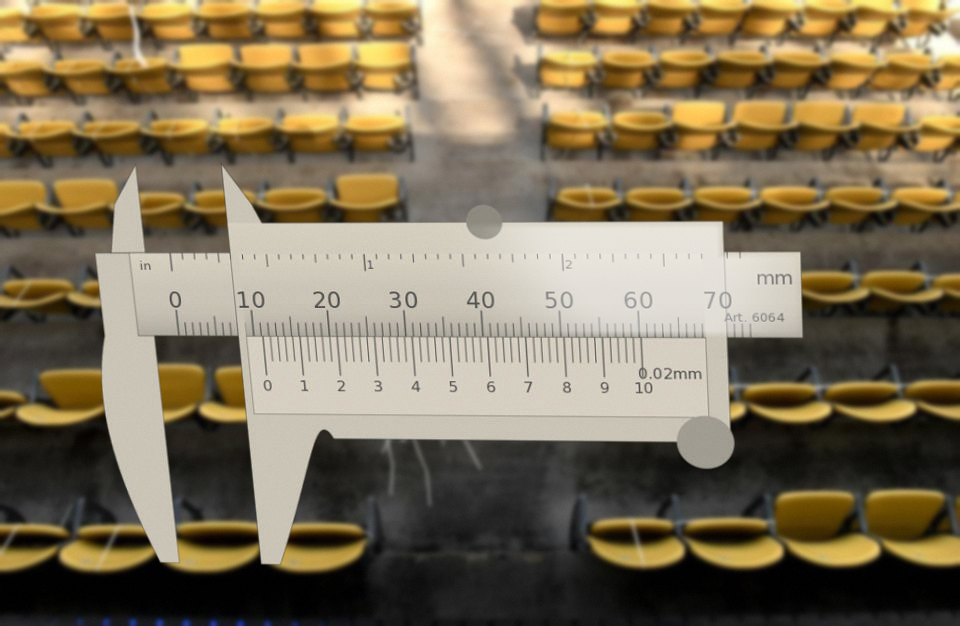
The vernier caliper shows 11.2 (mm)
